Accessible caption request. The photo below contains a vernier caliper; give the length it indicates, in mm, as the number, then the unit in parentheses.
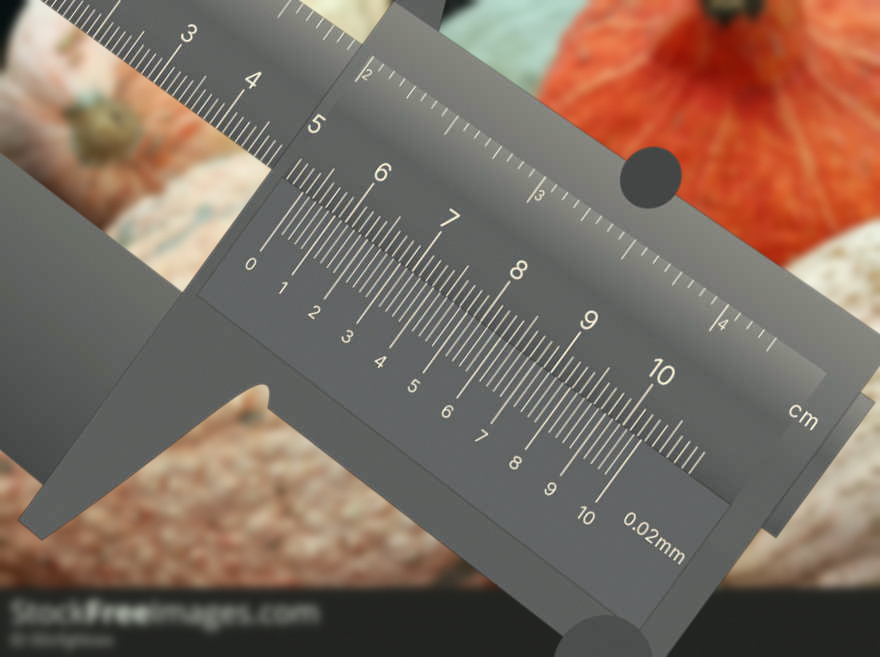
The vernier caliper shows 53.6 (mm)
